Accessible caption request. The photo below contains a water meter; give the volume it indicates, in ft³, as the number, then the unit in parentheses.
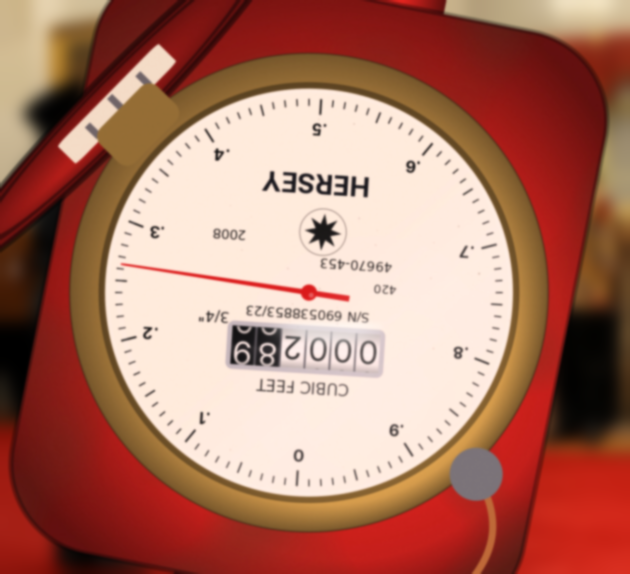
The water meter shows 289.26 (ft³)
